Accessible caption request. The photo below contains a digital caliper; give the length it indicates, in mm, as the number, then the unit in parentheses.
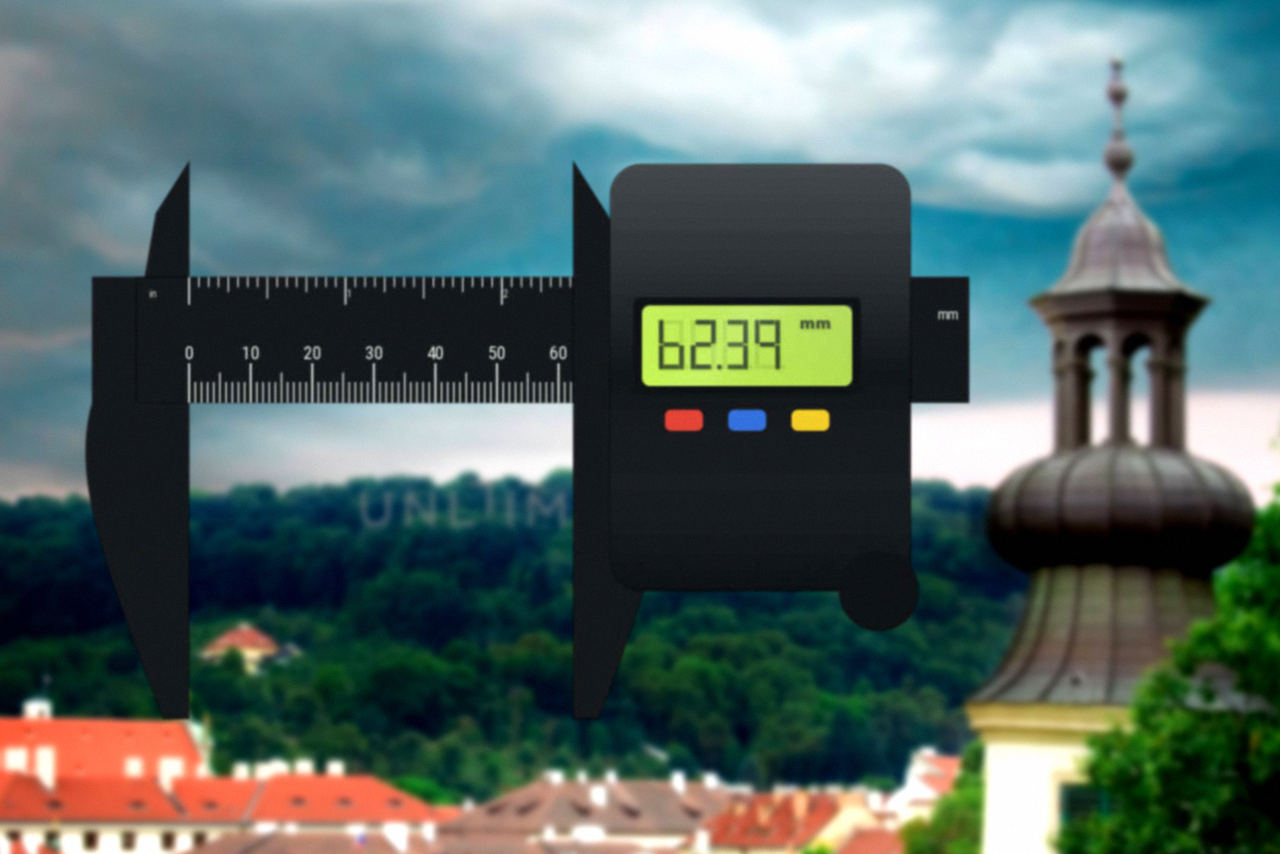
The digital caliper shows 62.39 (mm)
